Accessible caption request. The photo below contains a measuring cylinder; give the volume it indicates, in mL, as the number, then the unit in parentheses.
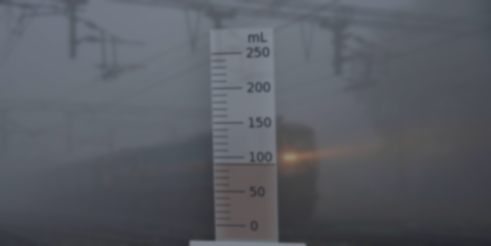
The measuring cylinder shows 90 (mL)
